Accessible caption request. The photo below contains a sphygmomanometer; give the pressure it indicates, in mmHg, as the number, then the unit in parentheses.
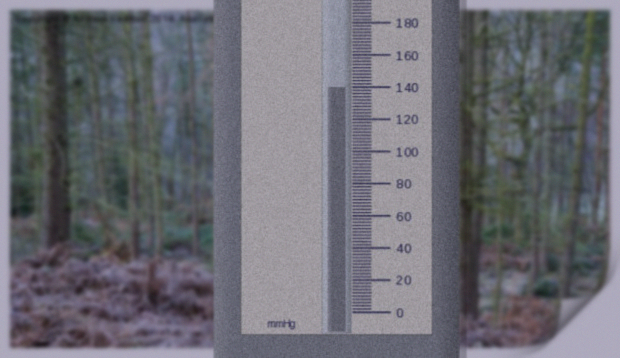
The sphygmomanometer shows 140 (mmHg)
